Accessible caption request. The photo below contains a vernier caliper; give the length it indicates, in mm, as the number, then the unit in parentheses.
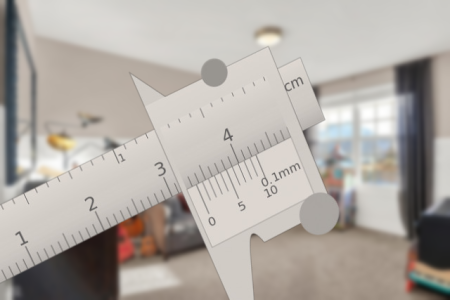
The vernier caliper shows 33.6 (mm)
